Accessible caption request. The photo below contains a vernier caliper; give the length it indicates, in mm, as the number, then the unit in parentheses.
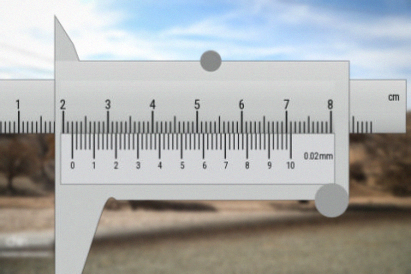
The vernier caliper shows 22.0 (mm)
